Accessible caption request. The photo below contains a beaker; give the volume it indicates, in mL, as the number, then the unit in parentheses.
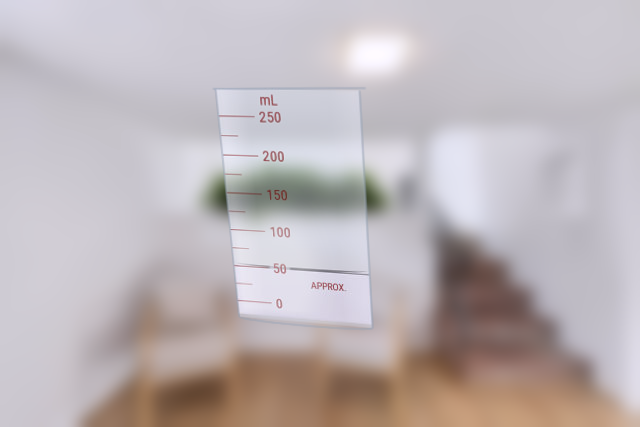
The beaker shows 50 (mL)
